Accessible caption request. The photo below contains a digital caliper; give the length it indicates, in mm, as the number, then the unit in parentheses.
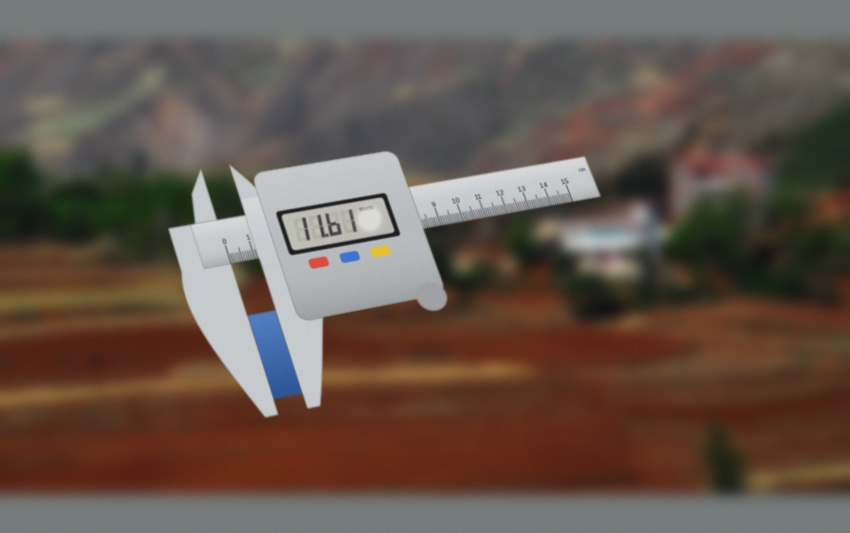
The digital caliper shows 11.61 (mm)
